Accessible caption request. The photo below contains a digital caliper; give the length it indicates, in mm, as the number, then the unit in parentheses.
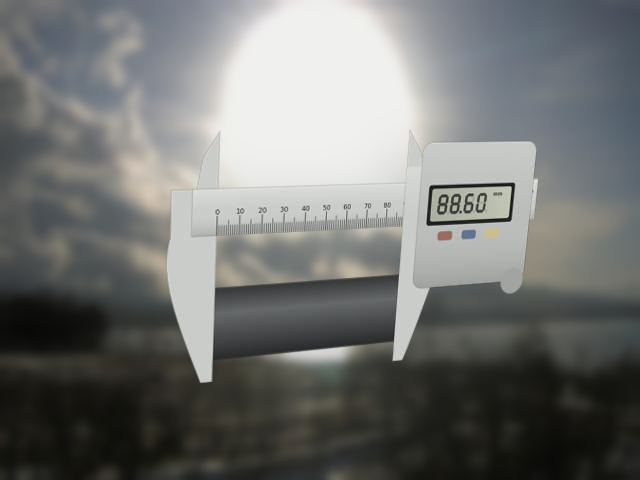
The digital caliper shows 88.60 (mm)
